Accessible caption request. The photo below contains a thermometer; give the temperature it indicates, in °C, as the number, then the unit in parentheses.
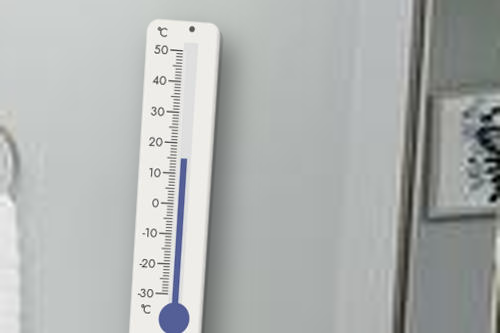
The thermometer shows 15 (°C)
